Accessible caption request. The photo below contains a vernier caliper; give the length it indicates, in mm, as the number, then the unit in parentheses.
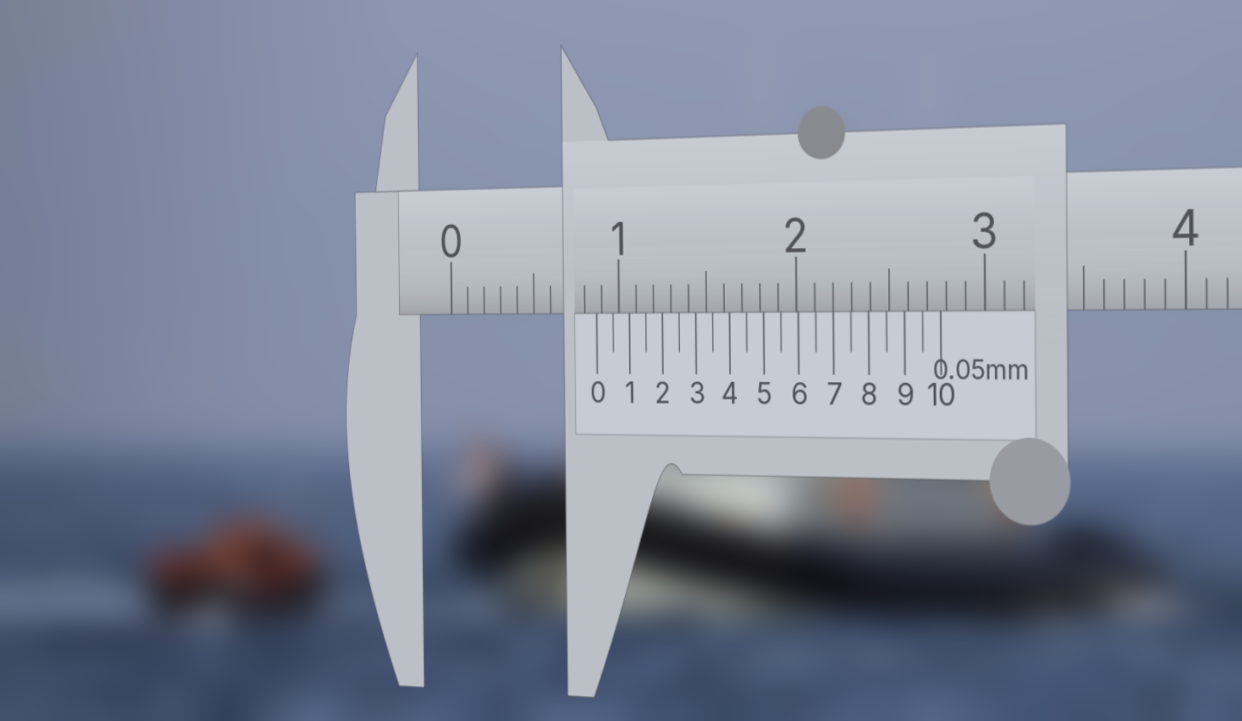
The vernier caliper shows 8.7 (mm)
